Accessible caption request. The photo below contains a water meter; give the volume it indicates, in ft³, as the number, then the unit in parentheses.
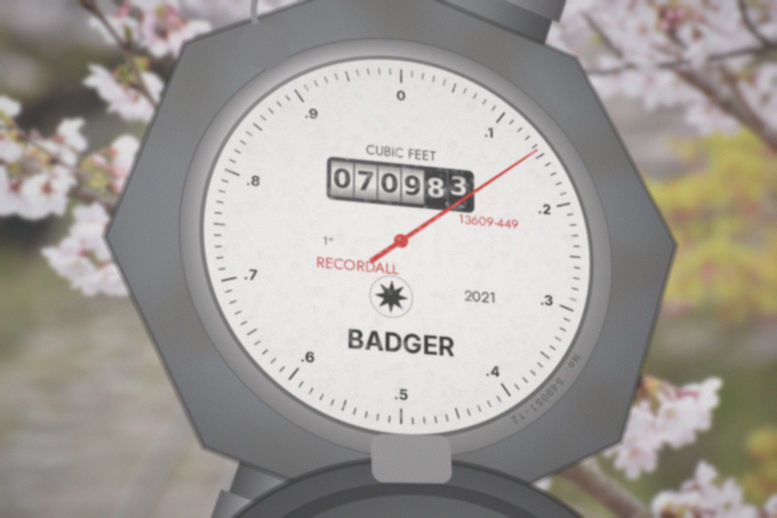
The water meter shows 70983.14 (ft³)
